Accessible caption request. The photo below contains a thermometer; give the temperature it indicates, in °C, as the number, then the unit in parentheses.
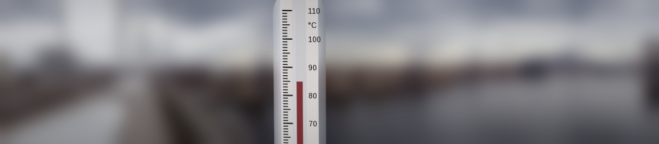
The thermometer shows 85 (°C)
